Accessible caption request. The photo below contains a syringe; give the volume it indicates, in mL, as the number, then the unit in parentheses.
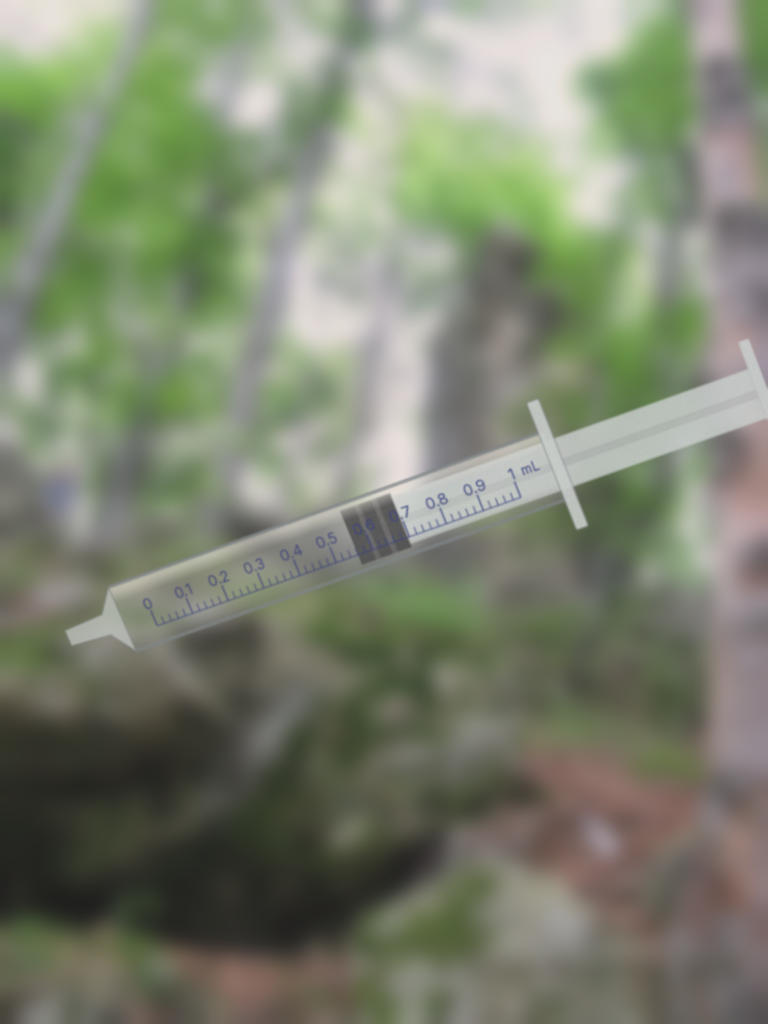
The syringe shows 0.56 (mL)
